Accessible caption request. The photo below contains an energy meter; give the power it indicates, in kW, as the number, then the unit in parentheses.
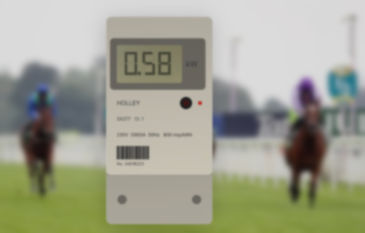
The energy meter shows 0.58 (kW)
